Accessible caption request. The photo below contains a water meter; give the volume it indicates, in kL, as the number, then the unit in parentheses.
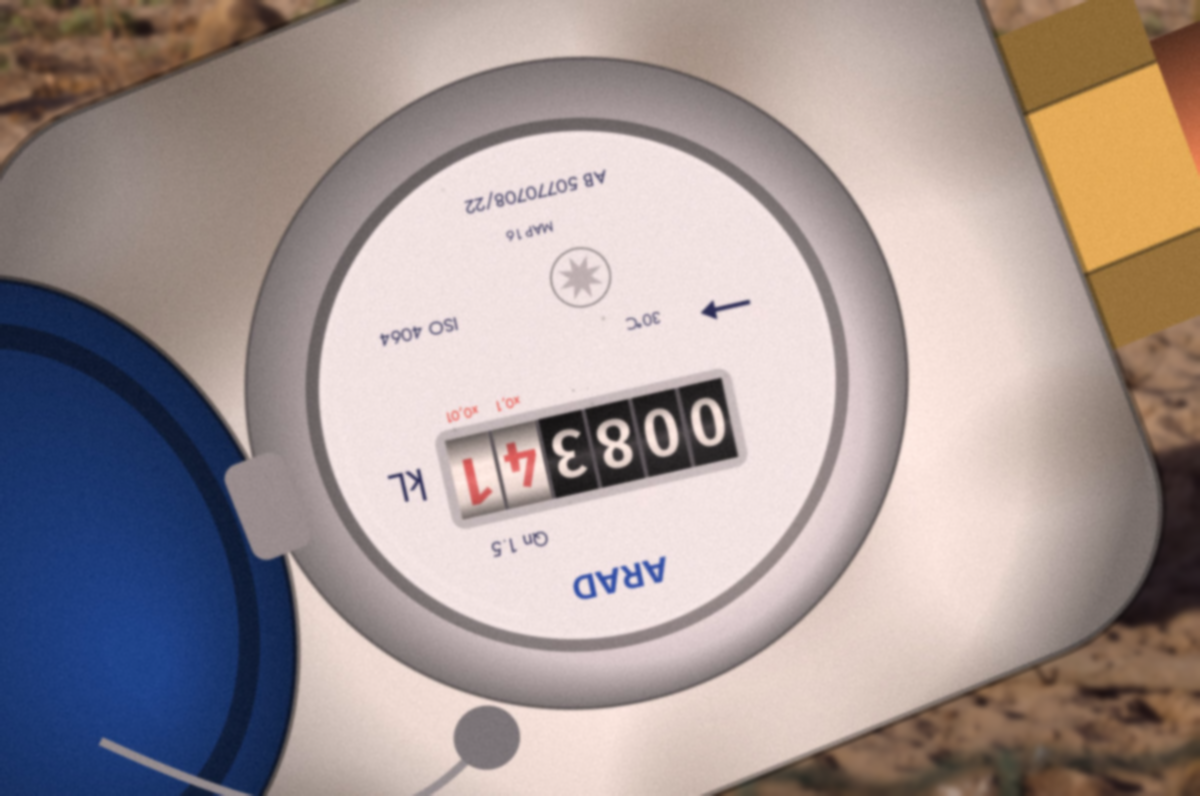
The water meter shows 83.41 (kL)
